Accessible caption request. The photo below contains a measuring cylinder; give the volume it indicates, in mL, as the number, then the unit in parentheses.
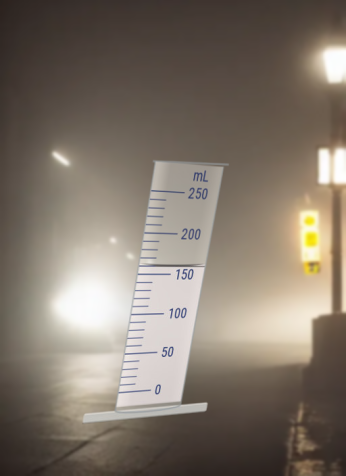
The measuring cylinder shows 160 (mL)
